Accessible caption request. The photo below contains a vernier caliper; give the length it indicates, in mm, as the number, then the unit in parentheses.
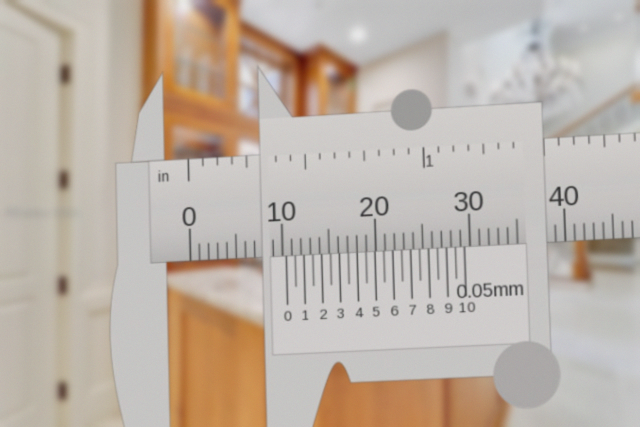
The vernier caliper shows 10.4 (mm)
